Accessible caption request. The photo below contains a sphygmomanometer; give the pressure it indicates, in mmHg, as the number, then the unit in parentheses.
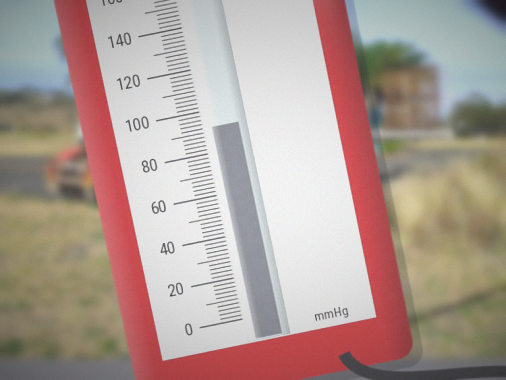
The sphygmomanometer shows 92 (mmHg)
